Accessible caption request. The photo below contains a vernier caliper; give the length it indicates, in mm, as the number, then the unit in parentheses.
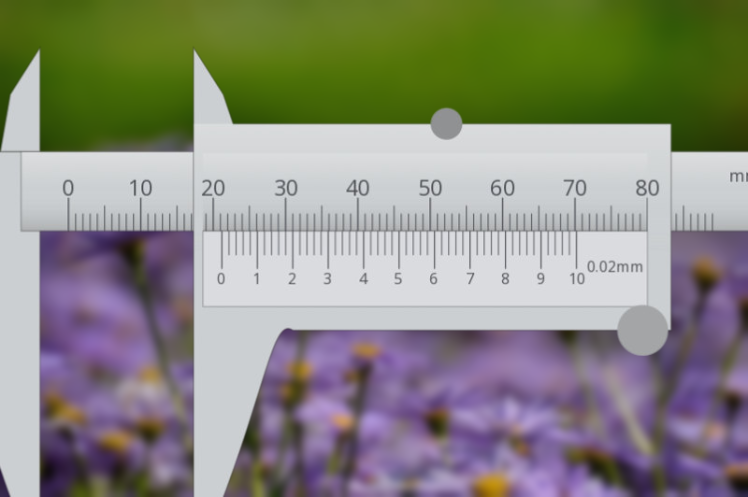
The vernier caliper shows 21.2 (mm)
